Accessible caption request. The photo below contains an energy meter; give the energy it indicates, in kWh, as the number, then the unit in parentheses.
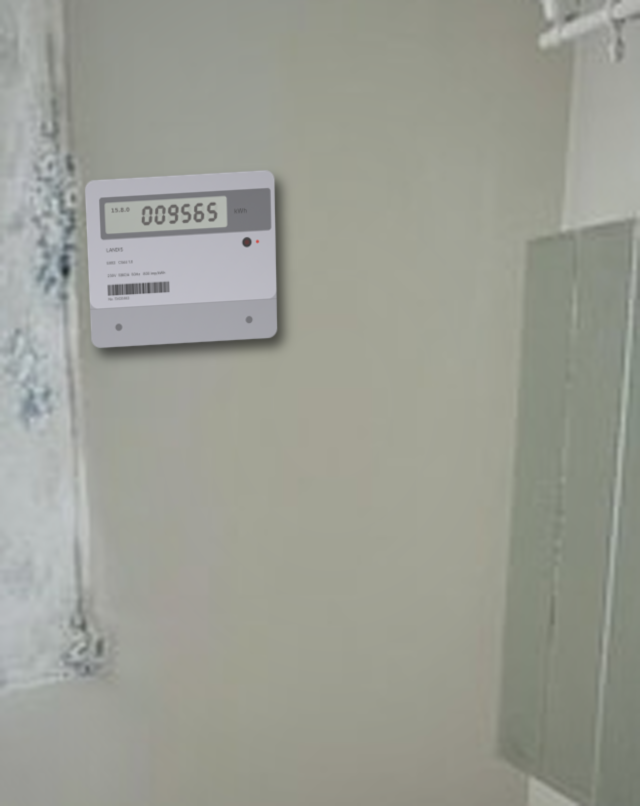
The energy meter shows 9565 (kWh)
